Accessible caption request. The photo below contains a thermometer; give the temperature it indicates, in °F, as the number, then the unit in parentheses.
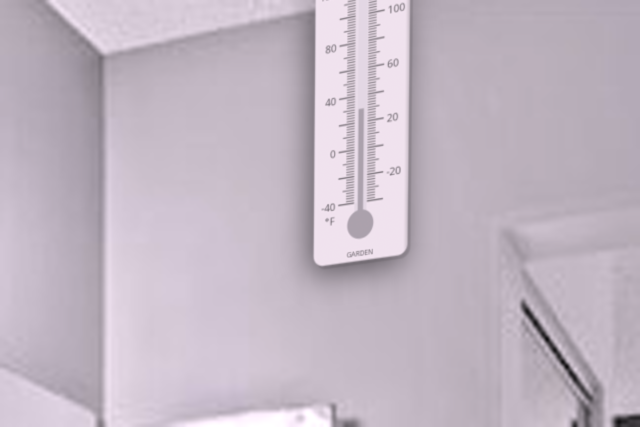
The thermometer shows 30 (°F)
